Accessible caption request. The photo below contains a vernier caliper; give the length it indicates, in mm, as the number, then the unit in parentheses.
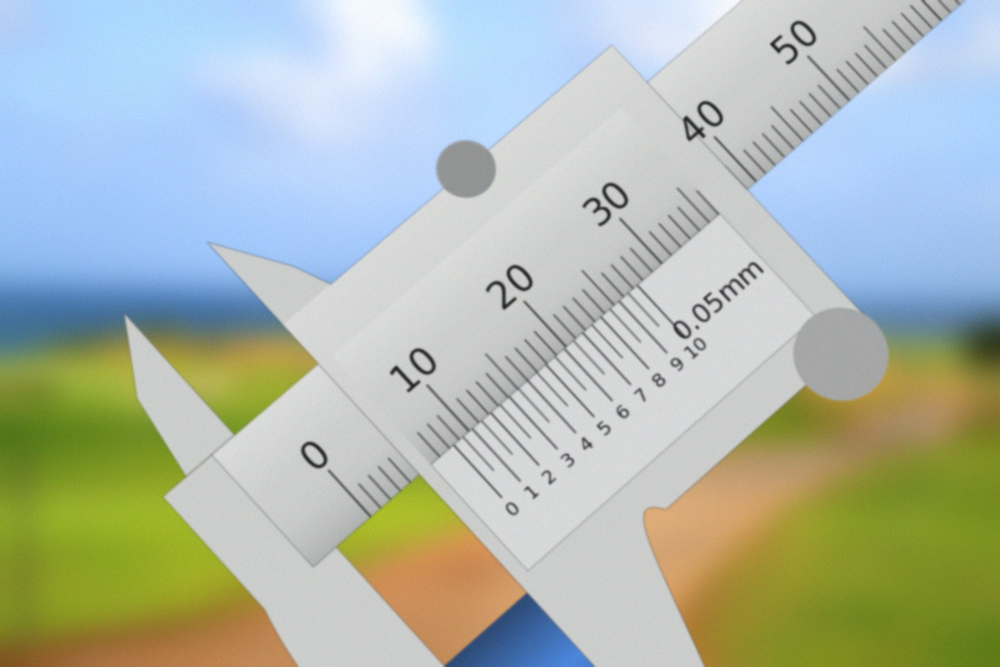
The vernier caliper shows 8.4 (mm)
